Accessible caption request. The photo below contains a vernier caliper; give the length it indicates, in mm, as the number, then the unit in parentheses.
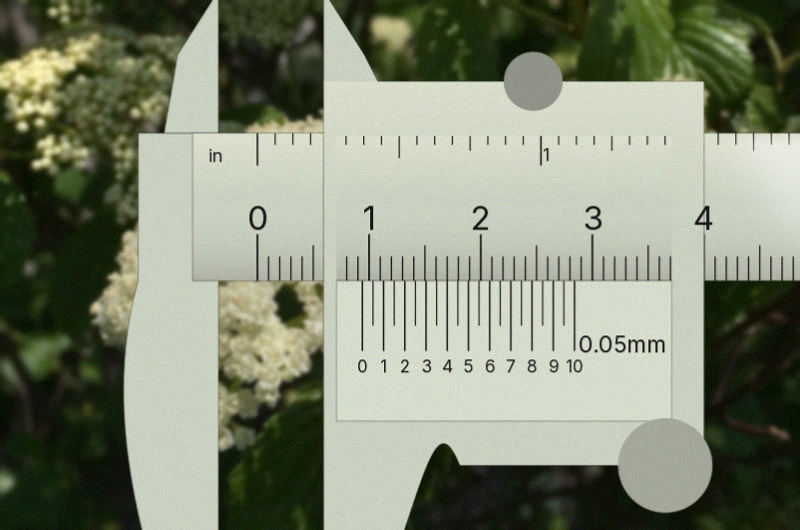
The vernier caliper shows 9.4 (mm)
